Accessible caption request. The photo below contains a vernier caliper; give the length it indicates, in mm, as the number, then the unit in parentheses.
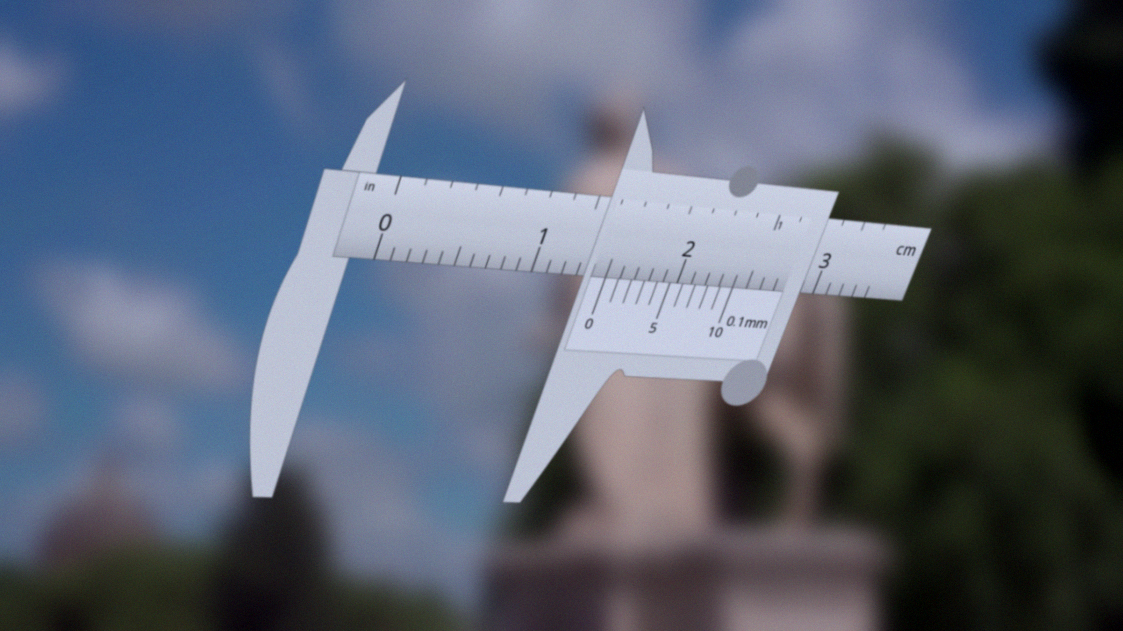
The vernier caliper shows 15.0 (mm)
